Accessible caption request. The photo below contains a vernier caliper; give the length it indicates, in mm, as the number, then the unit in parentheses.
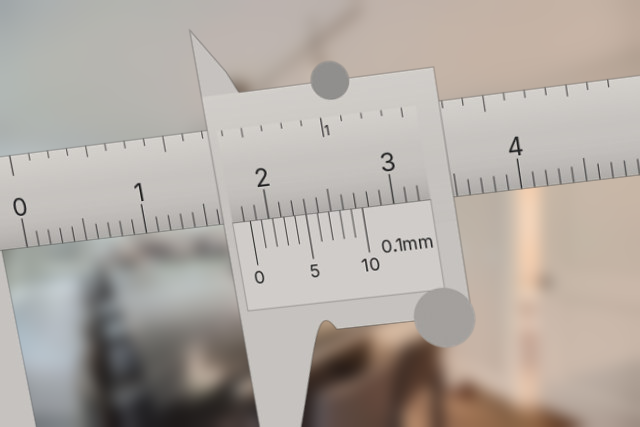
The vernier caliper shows 18.5 (mm)
